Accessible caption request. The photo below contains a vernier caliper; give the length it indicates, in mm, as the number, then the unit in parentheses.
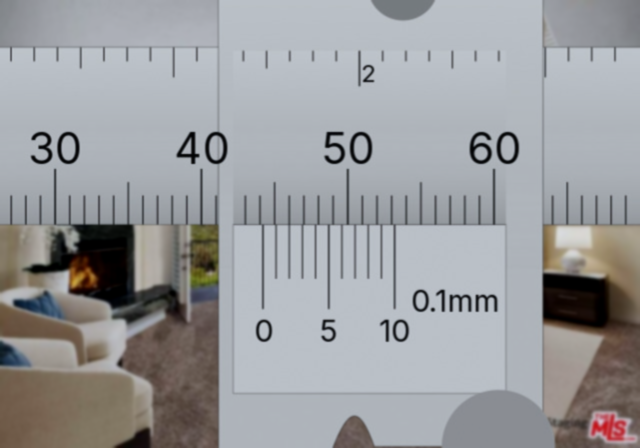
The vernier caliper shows 44.2 (mm)
